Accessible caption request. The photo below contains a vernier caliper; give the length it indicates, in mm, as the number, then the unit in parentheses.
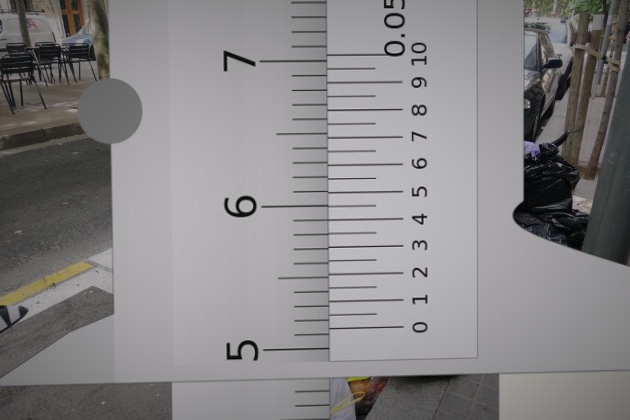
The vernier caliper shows 51.4 (mm)
